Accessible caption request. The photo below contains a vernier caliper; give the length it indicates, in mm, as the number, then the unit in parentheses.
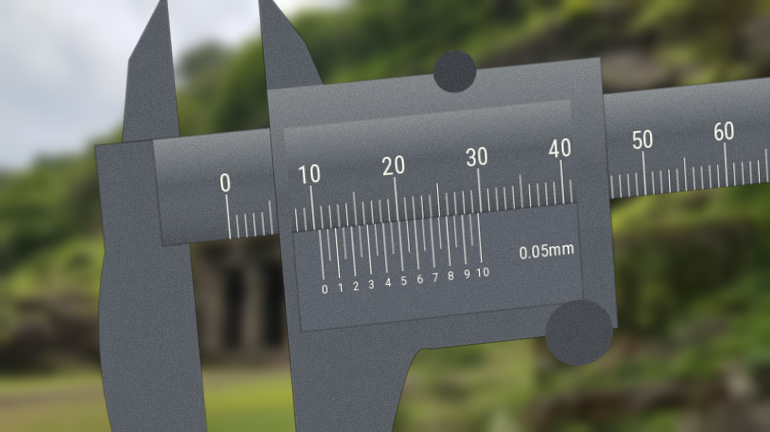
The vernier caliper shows 10.6 (mm)
